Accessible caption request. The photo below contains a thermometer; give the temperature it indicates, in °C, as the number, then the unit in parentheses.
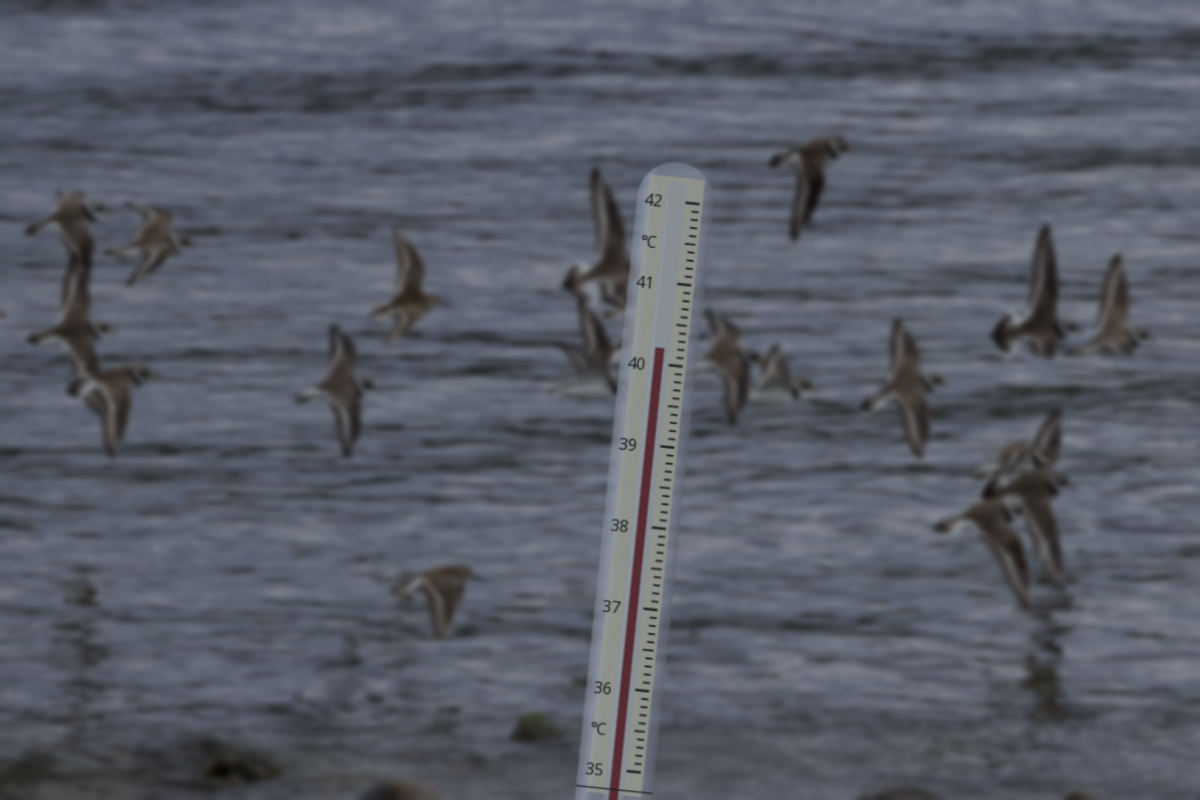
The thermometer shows 40.2 (°C)
